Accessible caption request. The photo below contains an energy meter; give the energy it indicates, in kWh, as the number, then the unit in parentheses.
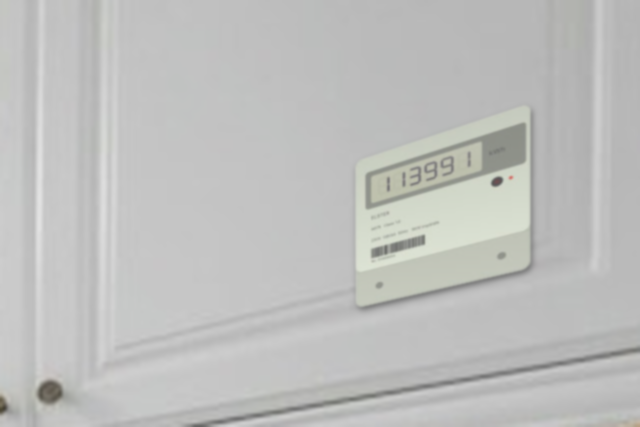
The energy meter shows 113991 (kWh)
